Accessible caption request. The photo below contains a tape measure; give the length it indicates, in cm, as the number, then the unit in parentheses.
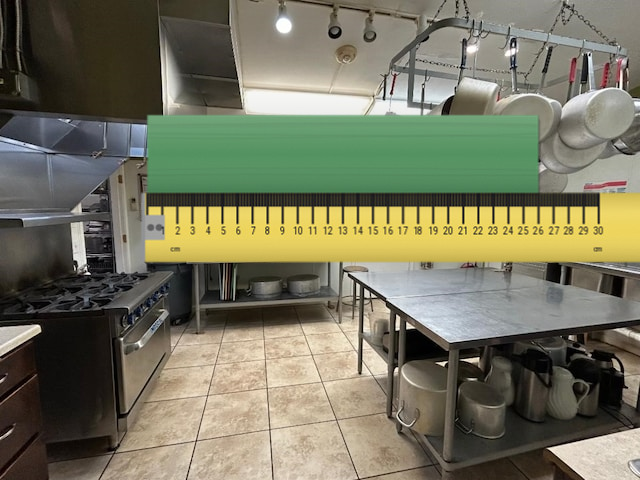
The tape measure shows 26 (cm)
